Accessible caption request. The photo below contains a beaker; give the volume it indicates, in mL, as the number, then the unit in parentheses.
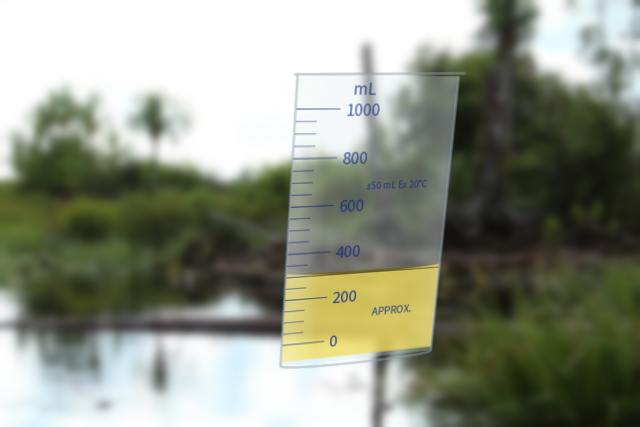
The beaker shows 300 (mL)
